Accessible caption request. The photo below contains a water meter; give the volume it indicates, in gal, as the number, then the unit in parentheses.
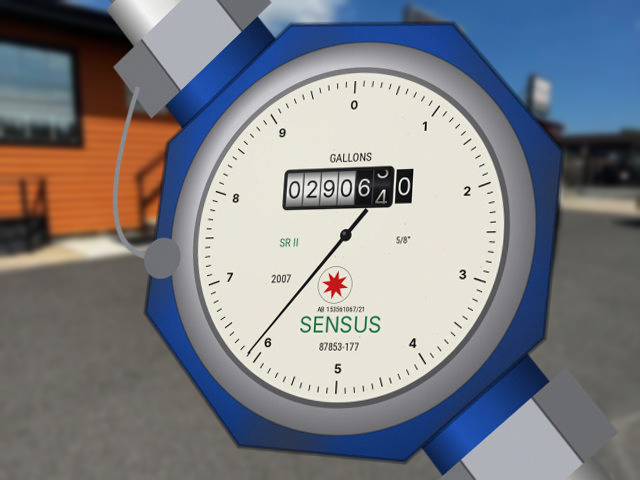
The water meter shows 290636.1 (gal)
